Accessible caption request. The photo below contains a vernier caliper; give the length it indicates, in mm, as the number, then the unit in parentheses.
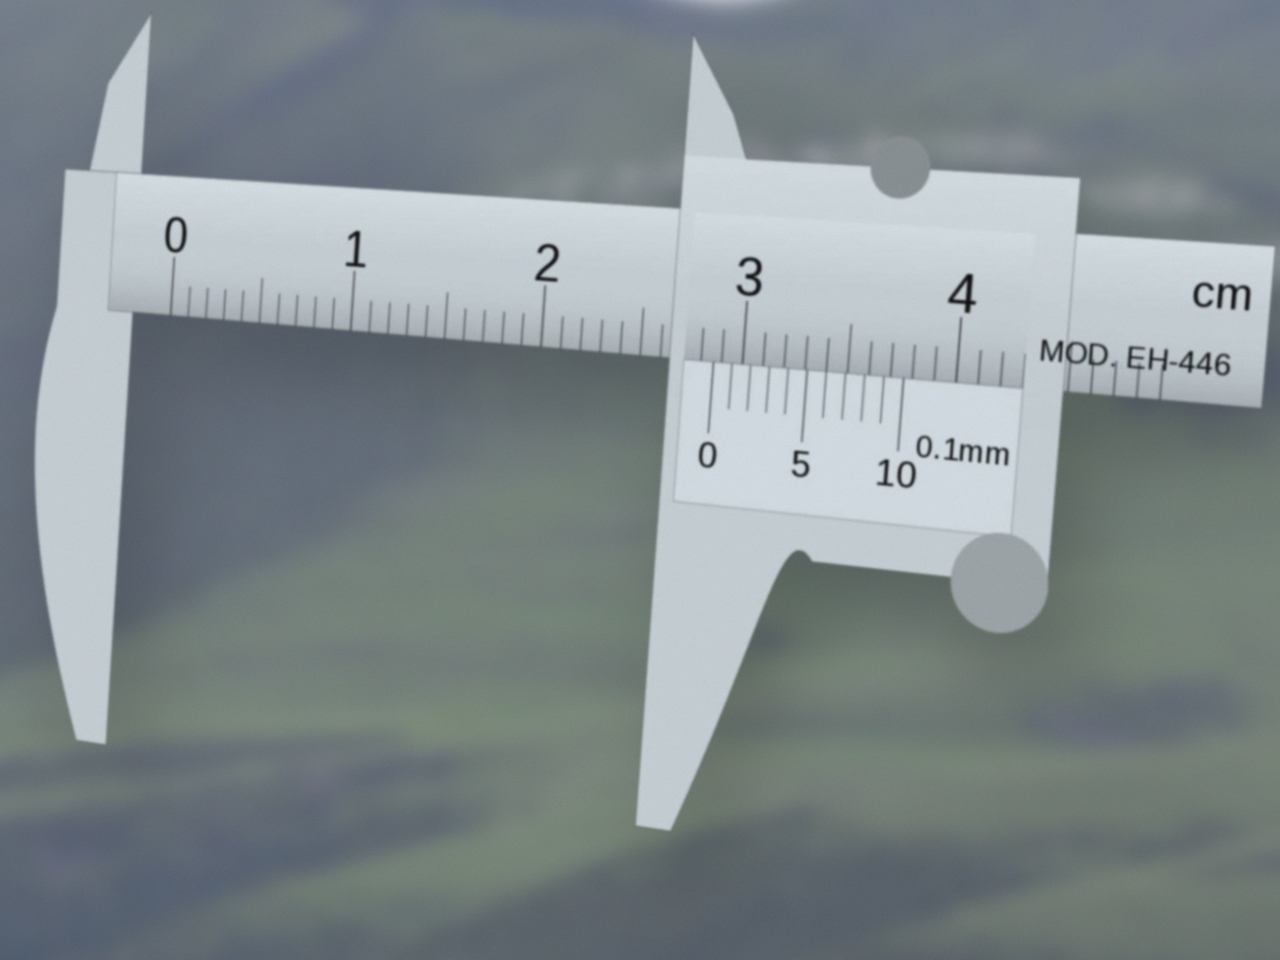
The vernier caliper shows 28.6 (mm)
